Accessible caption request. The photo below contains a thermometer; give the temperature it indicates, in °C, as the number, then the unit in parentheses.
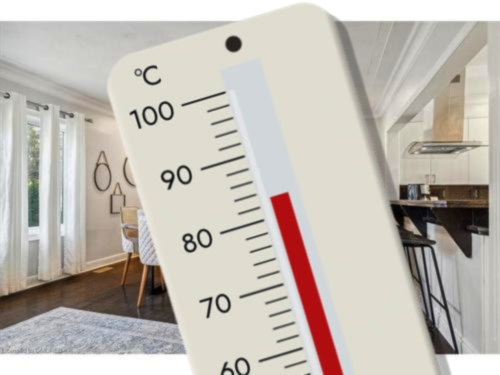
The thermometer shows 83 (°C)
